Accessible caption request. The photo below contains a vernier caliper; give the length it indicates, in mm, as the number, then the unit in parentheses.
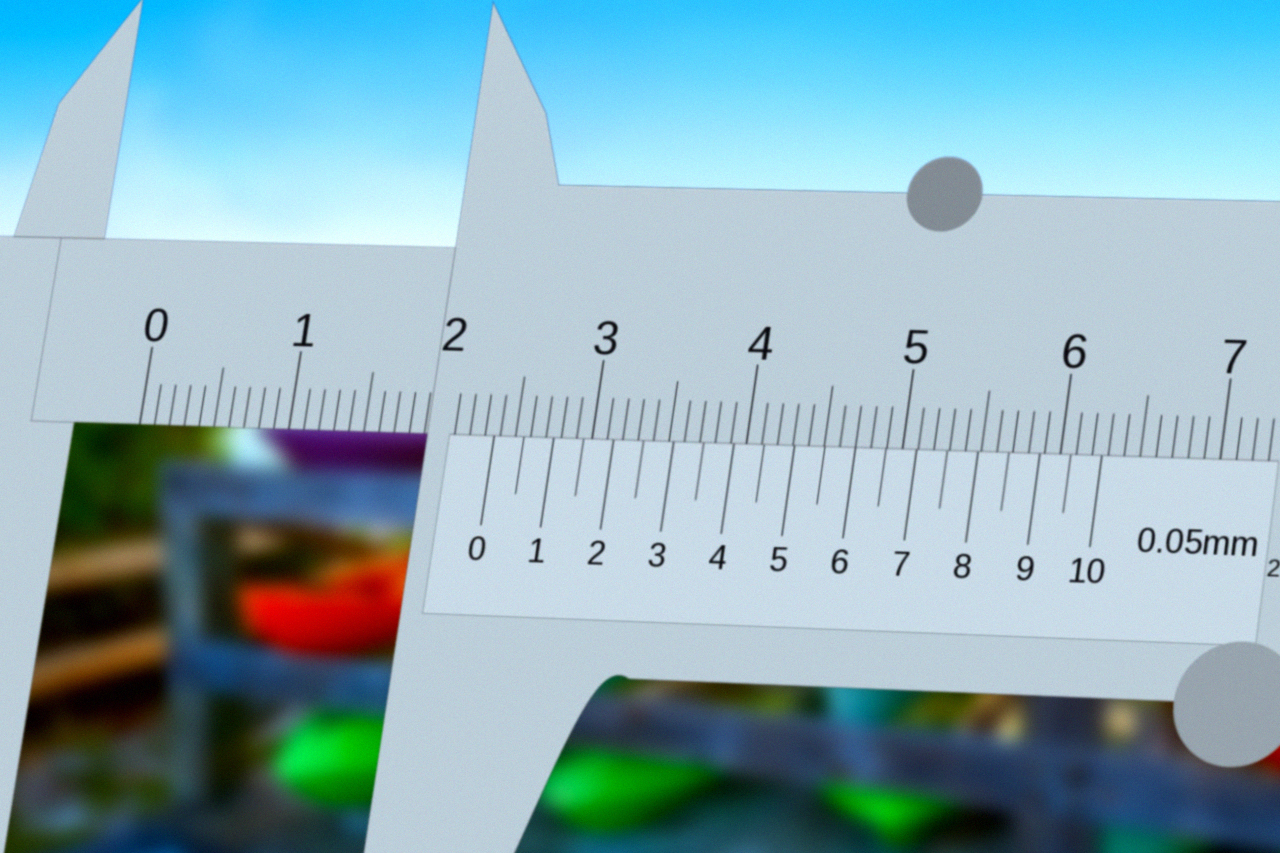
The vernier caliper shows 23.6 (mm)
